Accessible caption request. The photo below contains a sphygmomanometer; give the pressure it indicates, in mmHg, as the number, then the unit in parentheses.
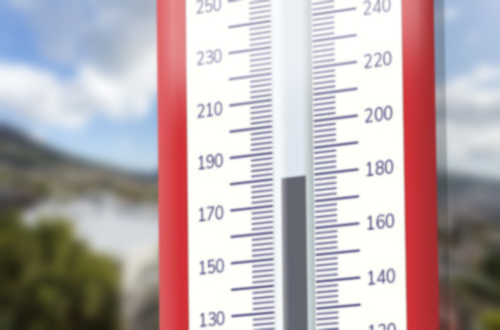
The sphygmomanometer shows 180 (mmHg)
